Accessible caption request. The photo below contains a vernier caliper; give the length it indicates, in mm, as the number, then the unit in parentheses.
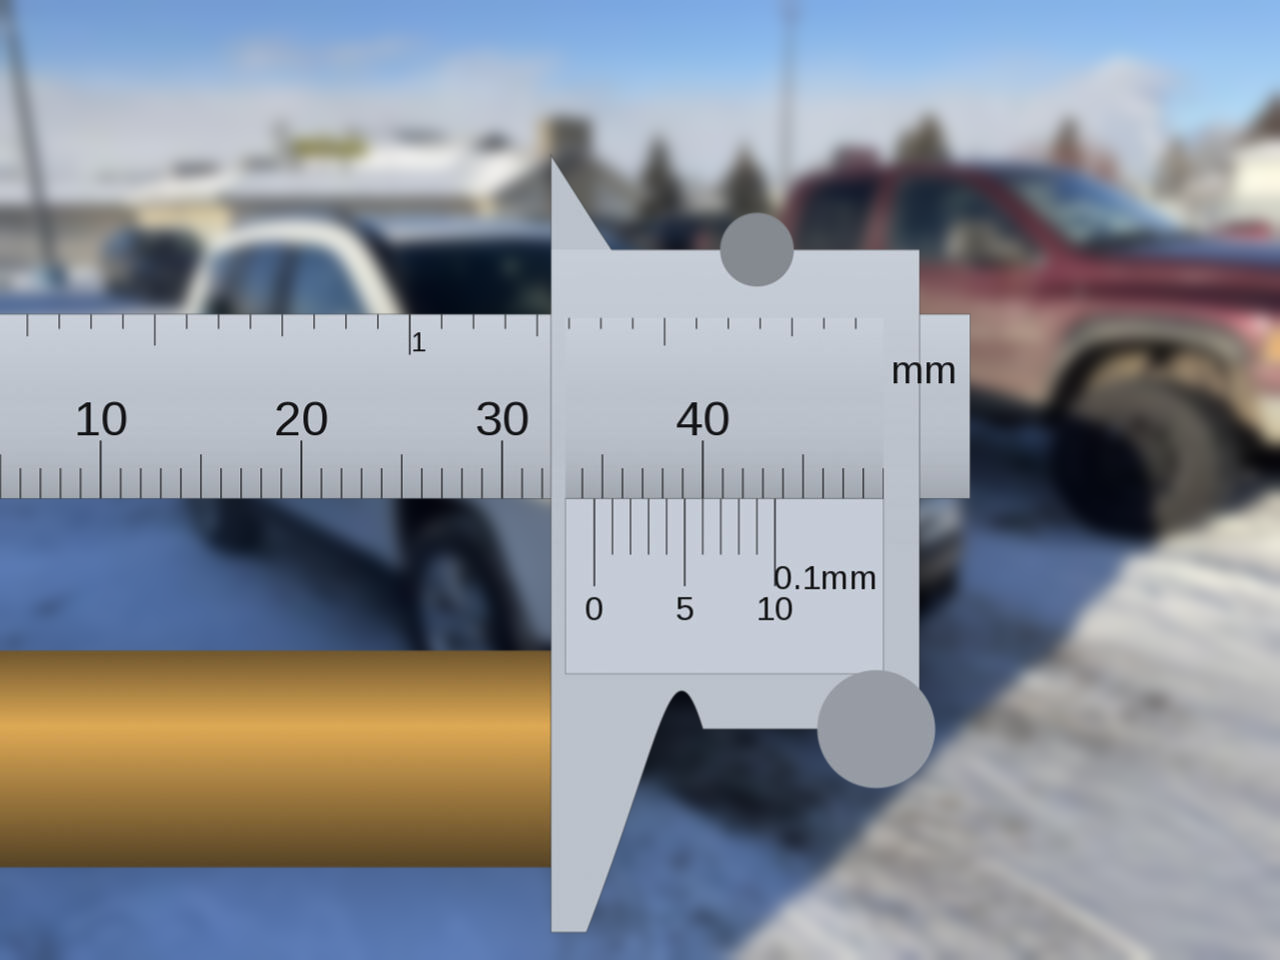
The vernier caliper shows 34.6 (mm)
